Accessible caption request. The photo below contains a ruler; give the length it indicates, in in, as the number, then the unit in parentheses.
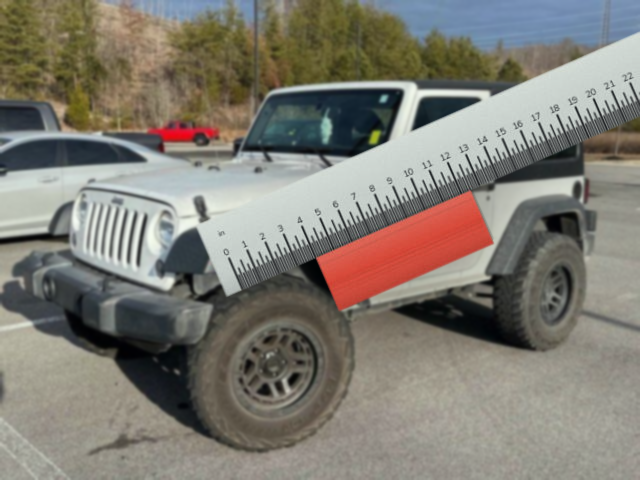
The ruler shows 8.5 (in)
